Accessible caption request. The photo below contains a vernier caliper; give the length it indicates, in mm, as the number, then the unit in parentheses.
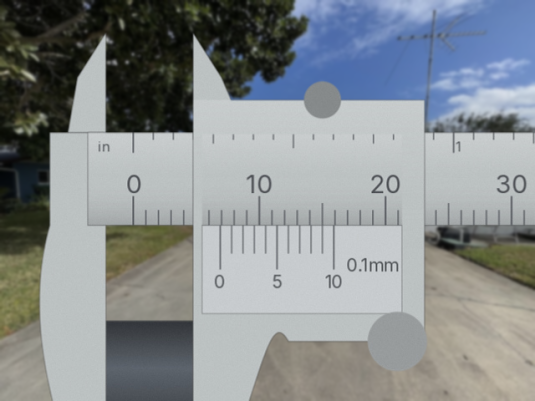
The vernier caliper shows 6.9 (mm)
